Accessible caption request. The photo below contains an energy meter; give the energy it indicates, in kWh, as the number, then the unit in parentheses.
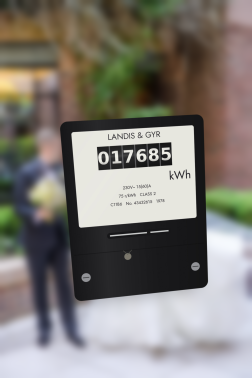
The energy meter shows 17685 (kWh)
